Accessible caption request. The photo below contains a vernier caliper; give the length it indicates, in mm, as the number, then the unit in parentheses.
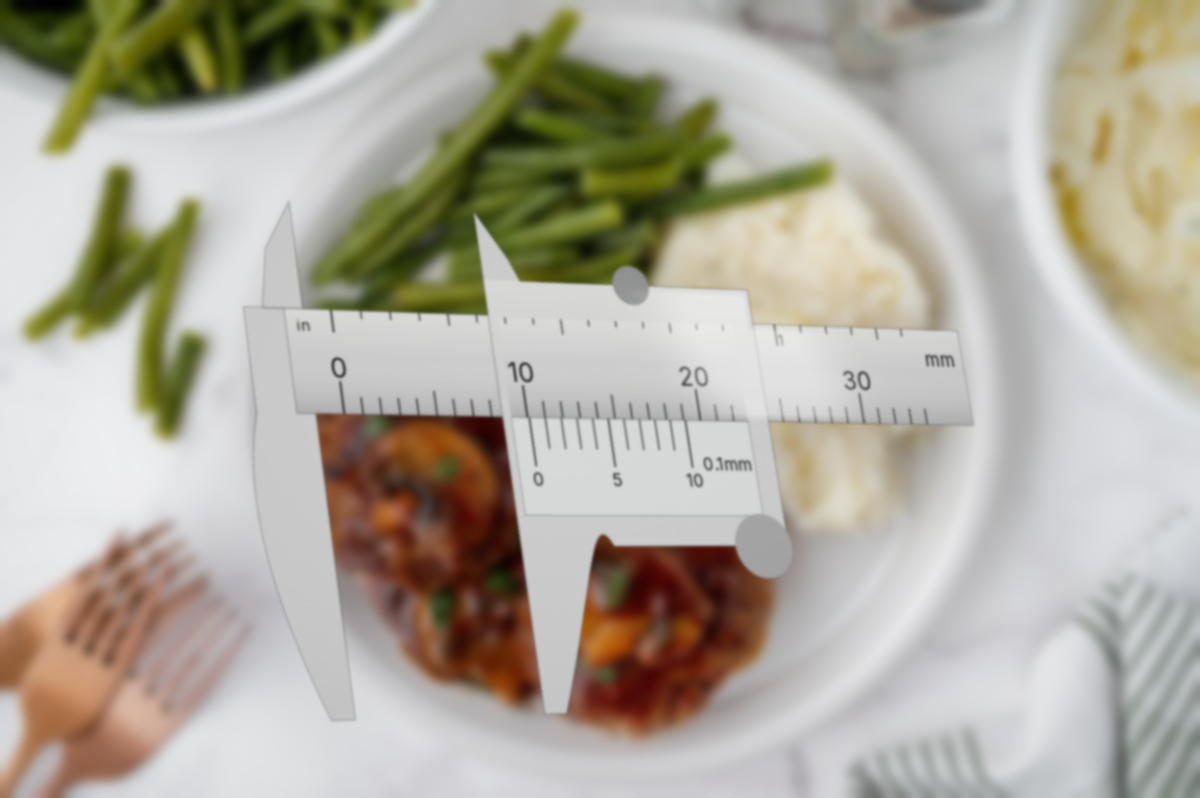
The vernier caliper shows 10.1 (mm)
